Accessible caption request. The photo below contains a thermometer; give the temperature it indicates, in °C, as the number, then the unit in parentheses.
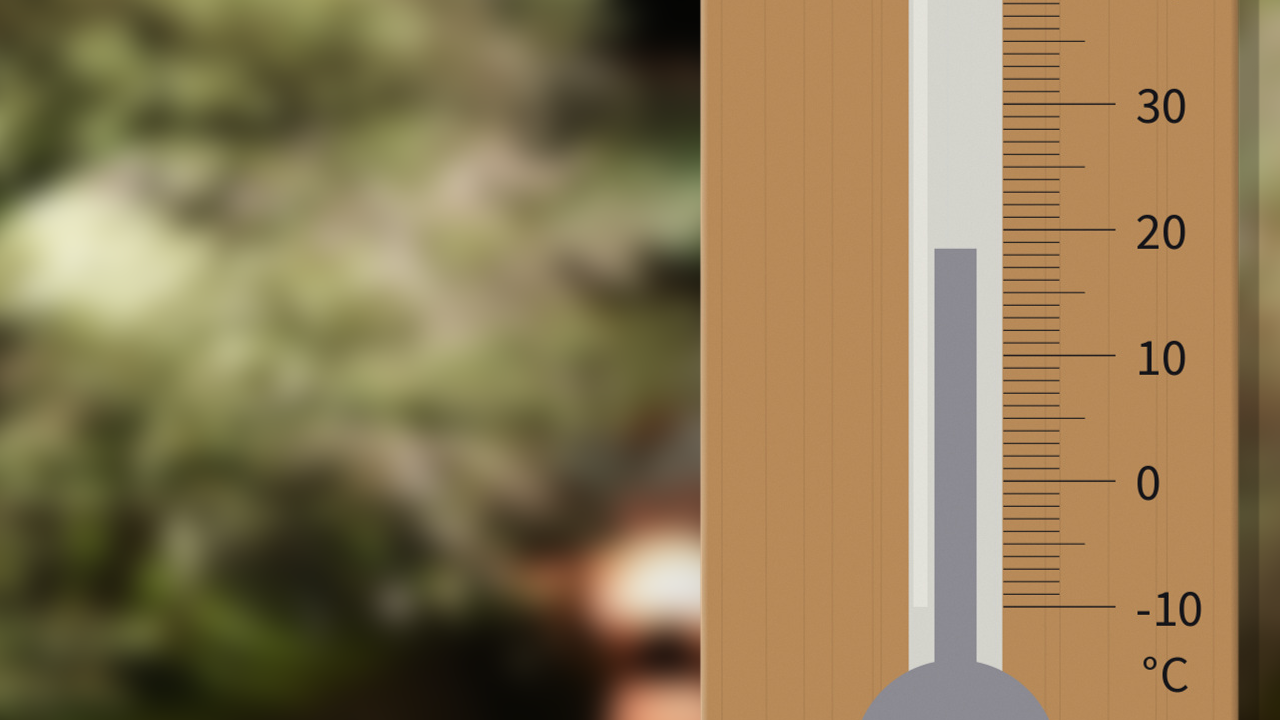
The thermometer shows 18.5 (°C)
